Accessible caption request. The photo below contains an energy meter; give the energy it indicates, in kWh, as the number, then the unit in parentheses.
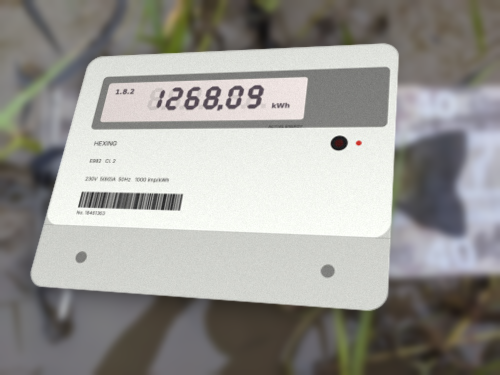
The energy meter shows 1268.09 (kWh)
